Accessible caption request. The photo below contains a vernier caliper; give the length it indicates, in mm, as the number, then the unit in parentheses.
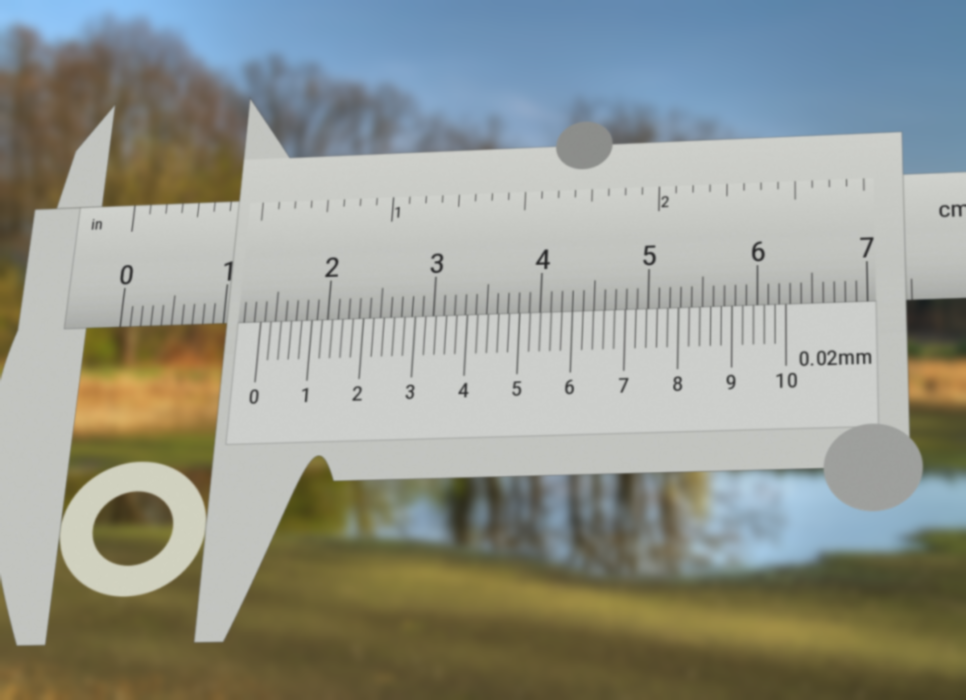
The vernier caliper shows 13.6 (mm)
